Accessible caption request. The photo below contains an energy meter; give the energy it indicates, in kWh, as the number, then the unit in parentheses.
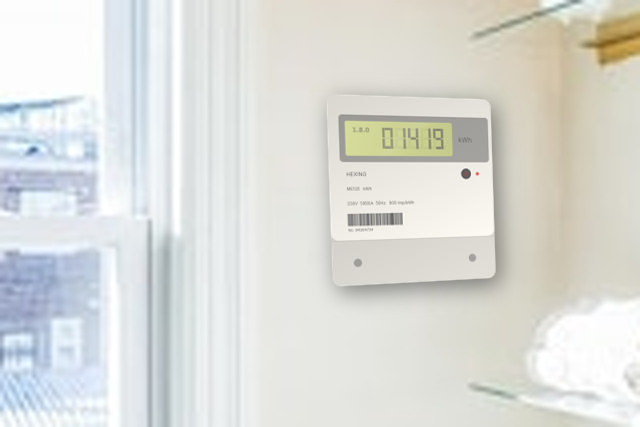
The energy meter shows 1419 (kWh)
